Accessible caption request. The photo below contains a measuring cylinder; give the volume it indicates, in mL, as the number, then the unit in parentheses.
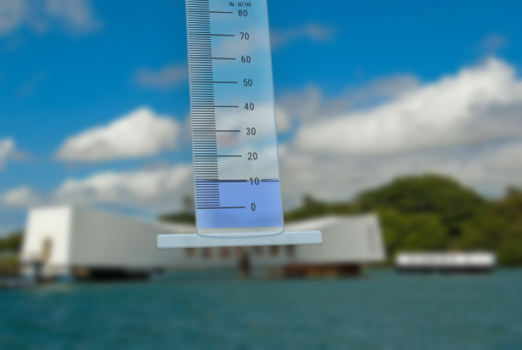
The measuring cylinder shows 10 (mL)
